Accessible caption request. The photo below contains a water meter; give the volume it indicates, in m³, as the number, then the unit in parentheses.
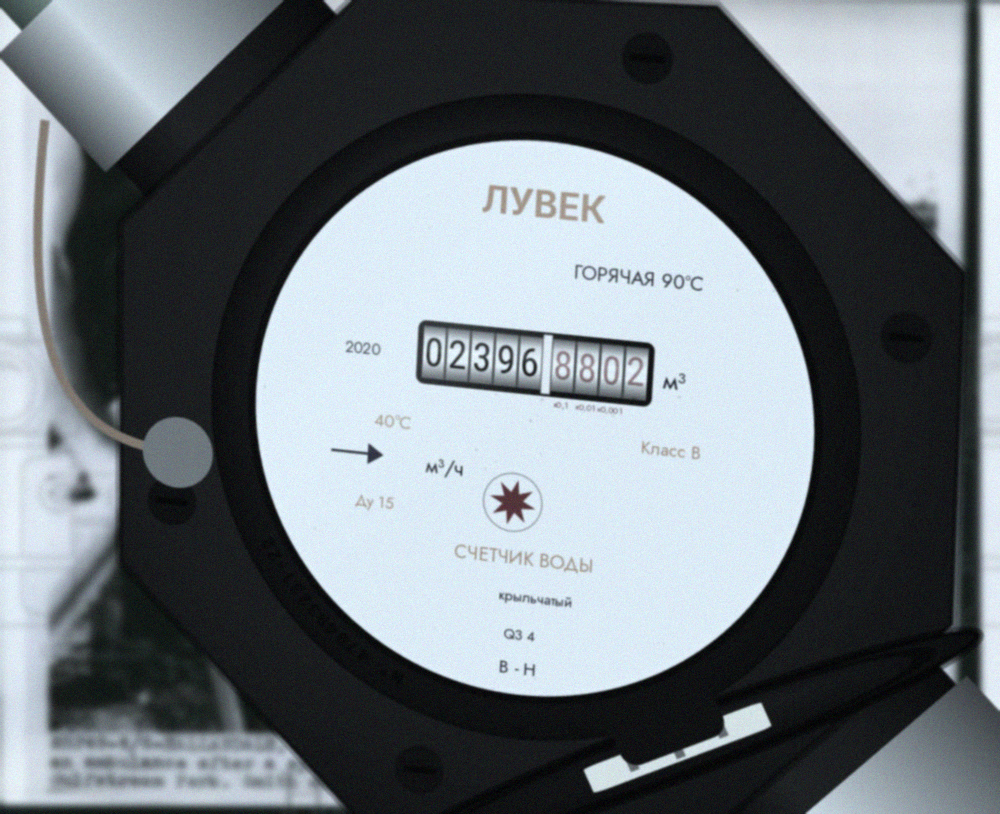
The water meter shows 2396.8802 (m³)
